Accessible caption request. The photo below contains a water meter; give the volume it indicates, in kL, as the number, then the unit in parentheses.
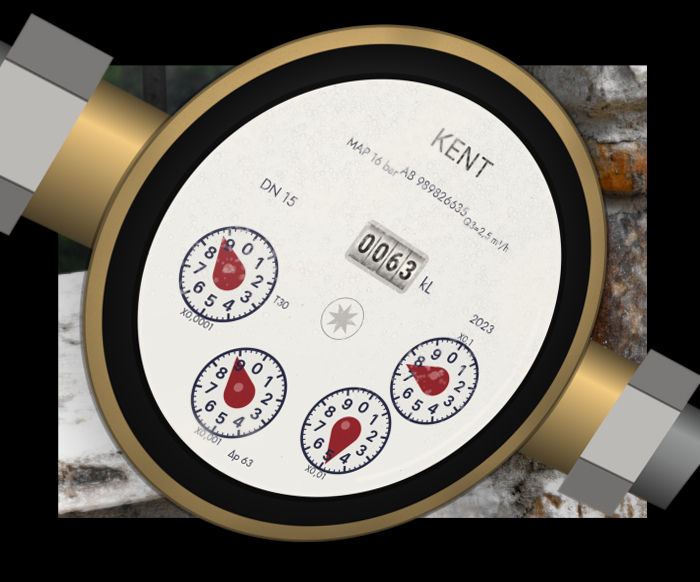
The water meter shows 63.7488 (kL)
